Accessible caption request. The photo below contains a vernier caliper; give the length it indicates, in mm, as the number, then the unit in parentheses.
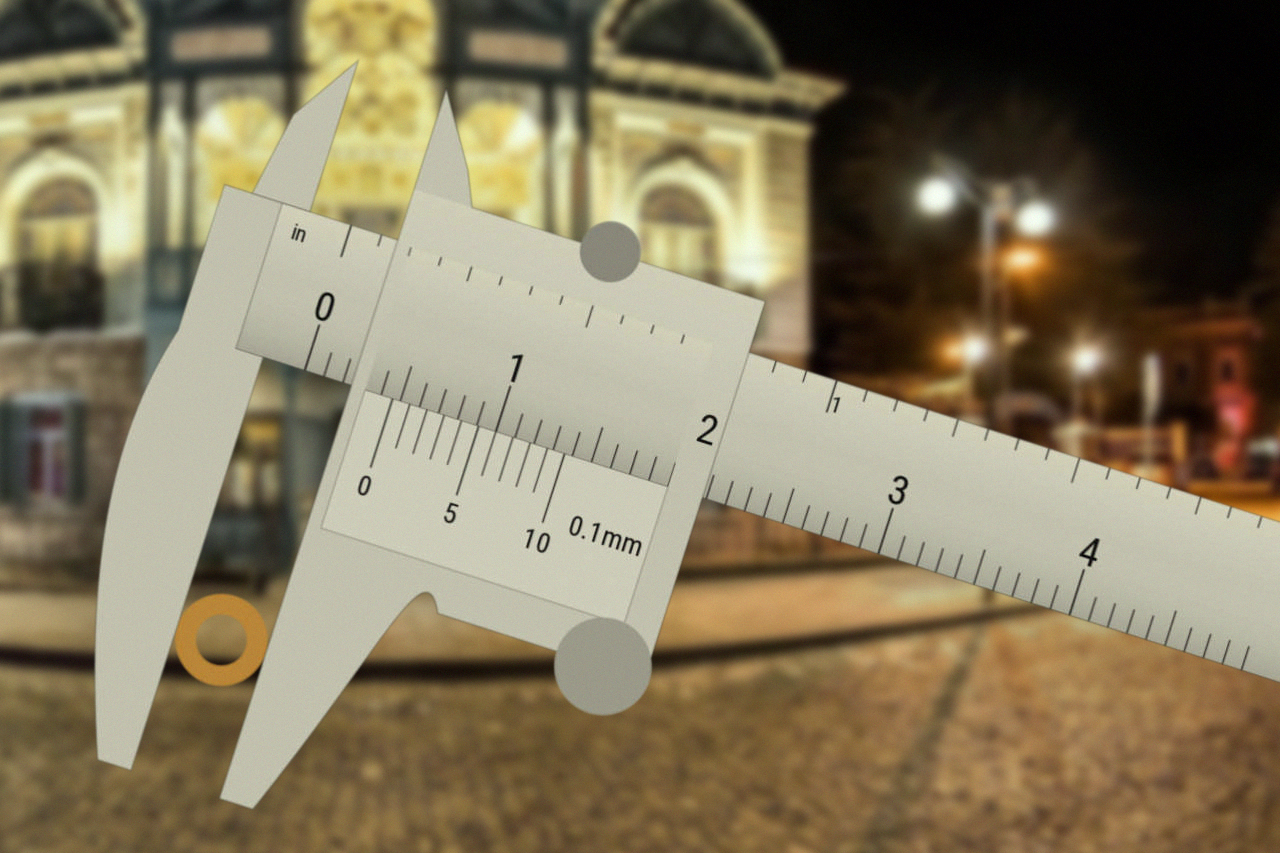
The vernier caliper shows 4.6 (mm)
